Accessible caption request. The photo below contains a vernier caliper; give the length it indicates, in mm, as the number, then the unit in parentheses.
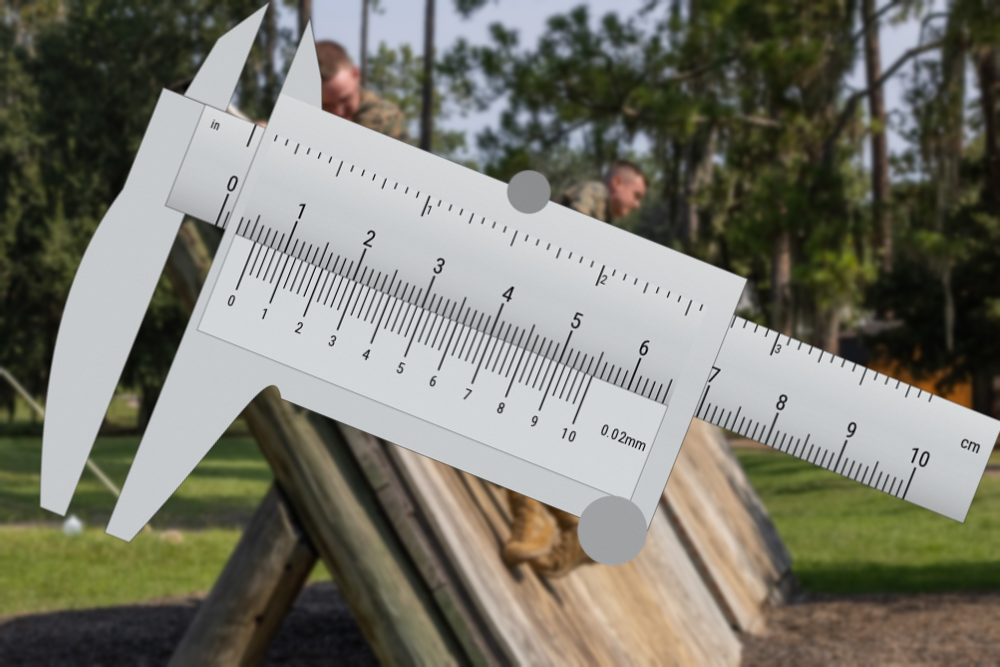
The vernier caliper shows 5.8 (mm)
